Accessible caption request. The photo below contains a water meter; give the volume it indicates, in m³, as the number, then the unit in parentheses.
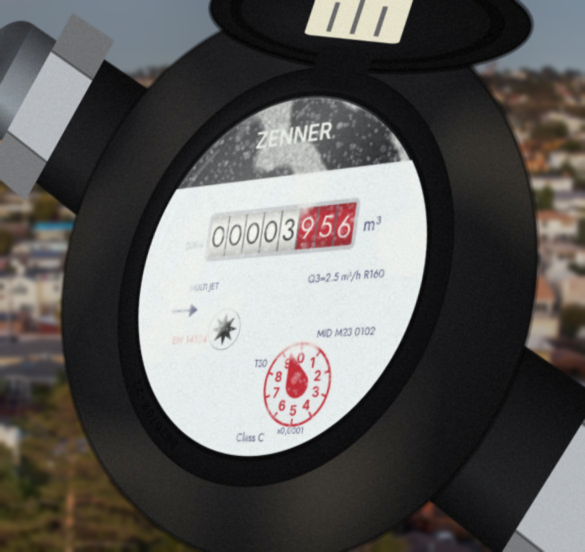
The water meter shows 3.9559 (m³)
